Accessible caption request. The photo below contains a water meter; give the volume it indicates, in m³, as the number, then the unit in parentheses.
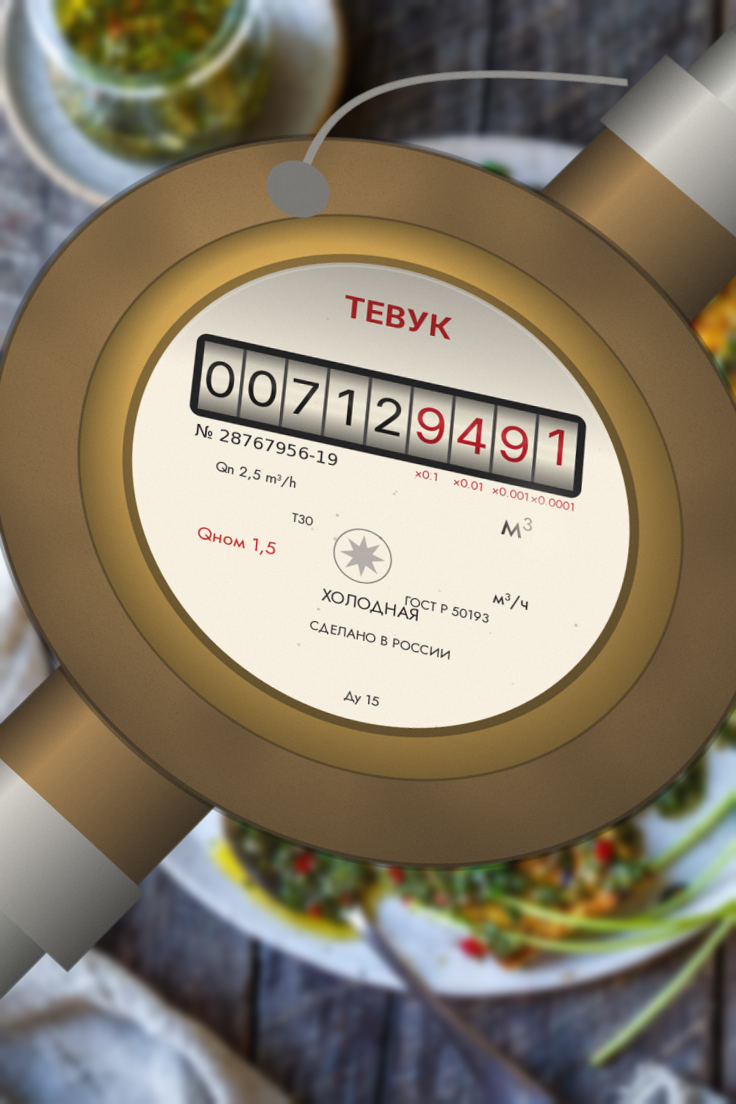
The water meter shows 712.9491 (m³)
